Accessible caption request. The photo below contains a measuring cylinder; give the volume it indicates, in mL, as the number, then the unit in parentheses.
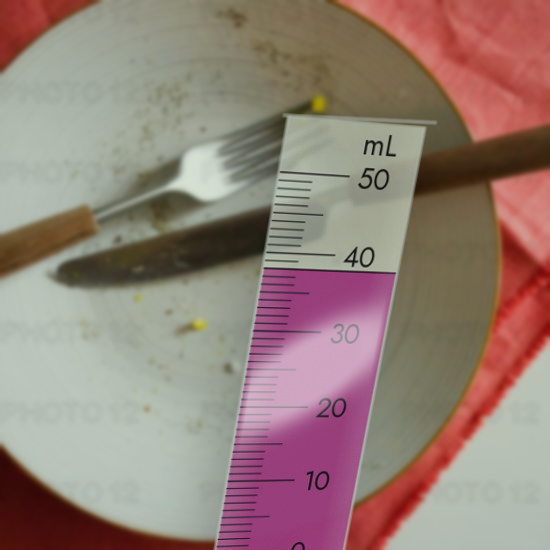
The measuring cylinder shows 38 (mL)
